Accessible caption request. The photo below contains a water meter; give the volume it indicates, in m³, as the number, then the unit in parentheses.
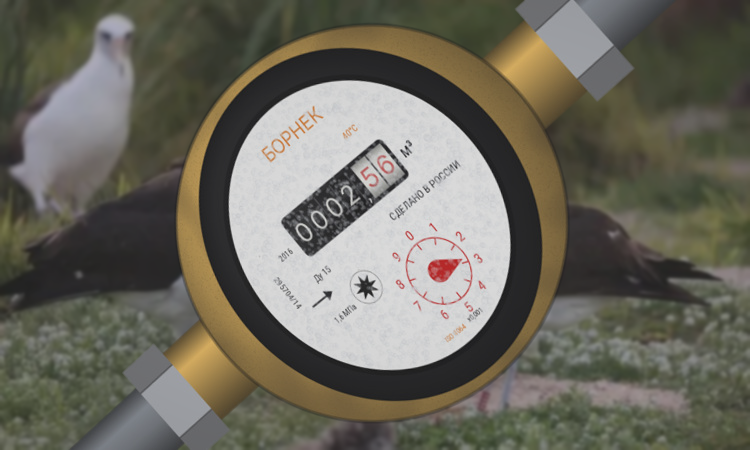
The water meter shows 2.562 (m³)
